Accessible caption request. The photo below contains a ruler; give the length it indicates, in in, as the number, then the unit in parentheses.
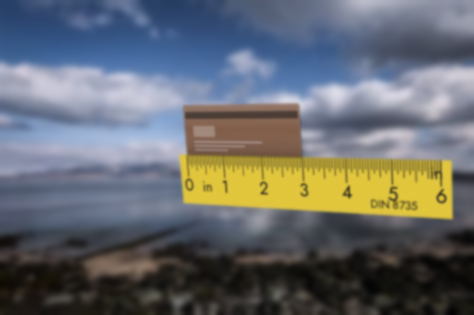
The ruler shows 3 (in)
